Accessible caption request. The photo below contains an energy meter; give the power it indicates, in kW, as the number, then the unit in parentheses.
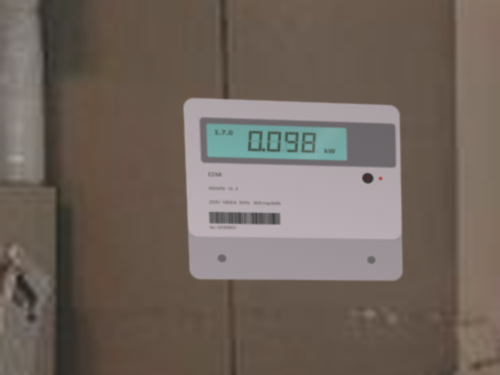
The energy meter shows 0.098 (kW)
